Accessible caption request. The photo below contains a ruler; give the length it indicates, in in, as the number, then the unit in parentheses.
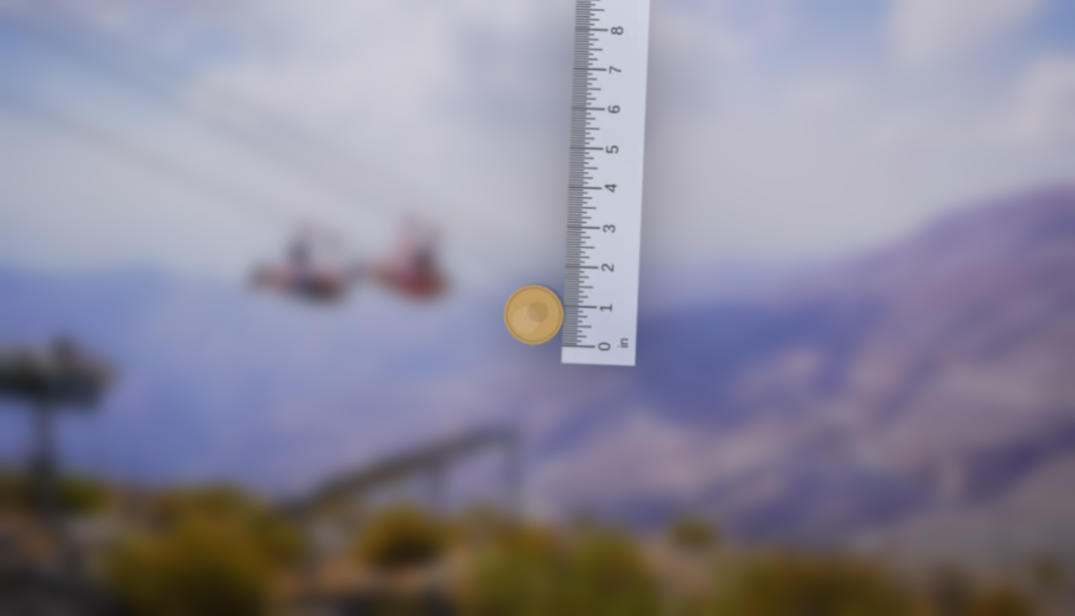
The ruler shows 1.5 (in)
